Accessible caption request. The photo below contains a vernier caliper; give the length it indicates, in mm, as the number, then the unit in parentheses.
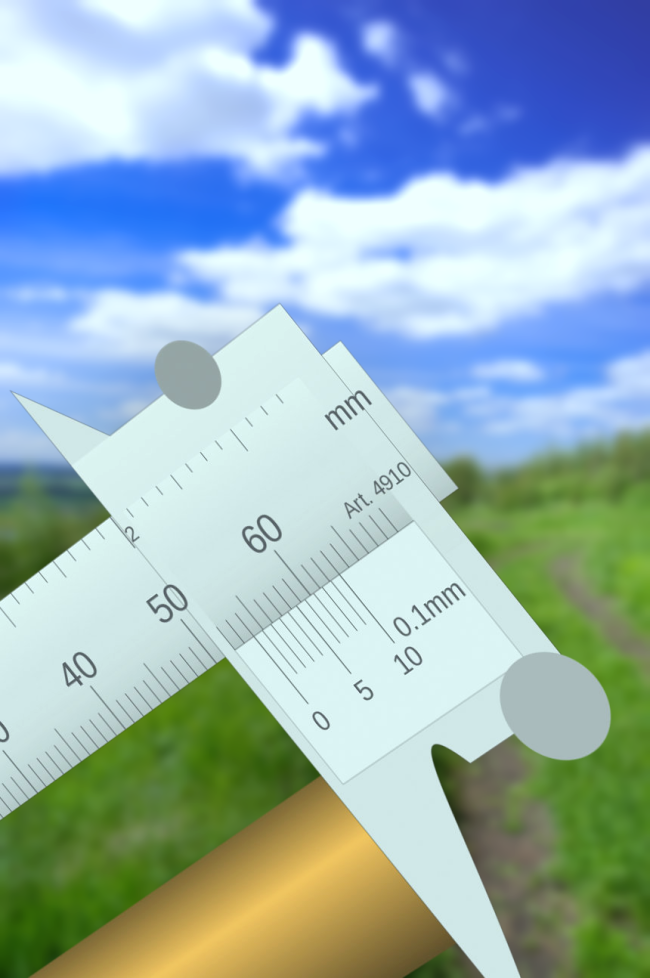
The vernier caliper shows 54.0 (mm)
